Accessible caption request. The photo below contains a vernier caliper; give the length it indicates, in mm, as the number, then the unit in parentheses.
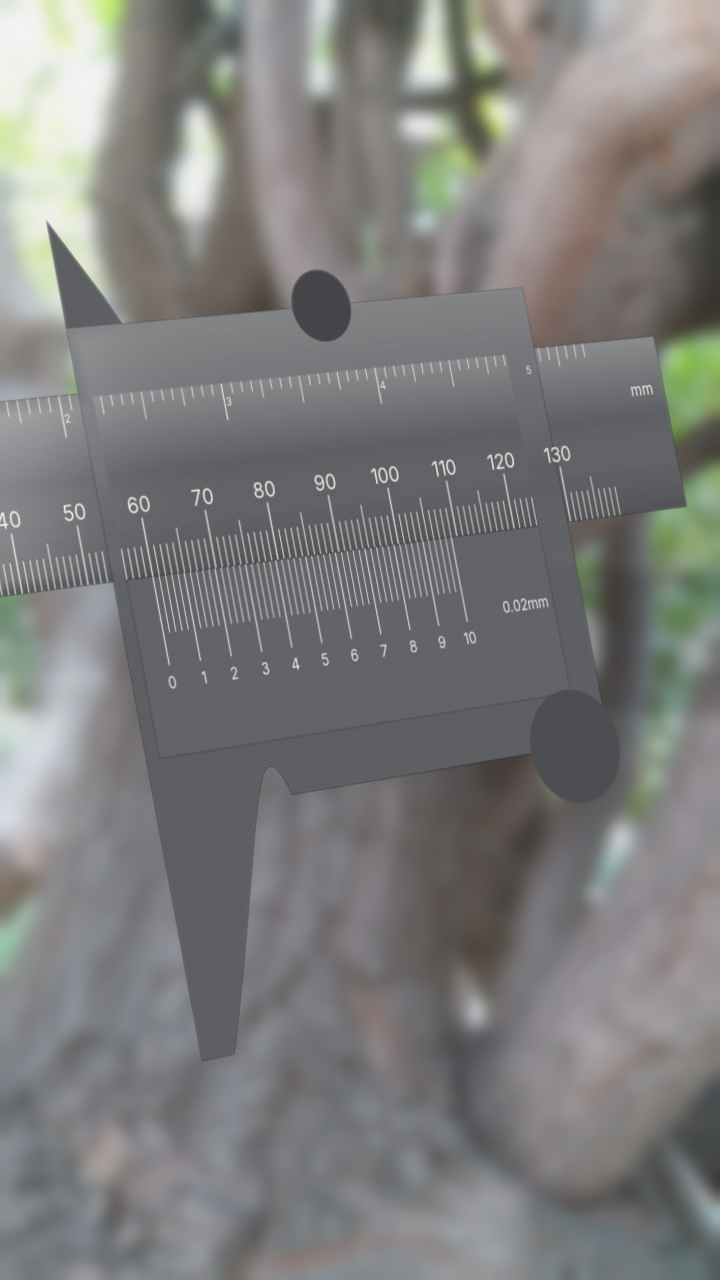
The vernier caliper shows 60.0 (mm)
